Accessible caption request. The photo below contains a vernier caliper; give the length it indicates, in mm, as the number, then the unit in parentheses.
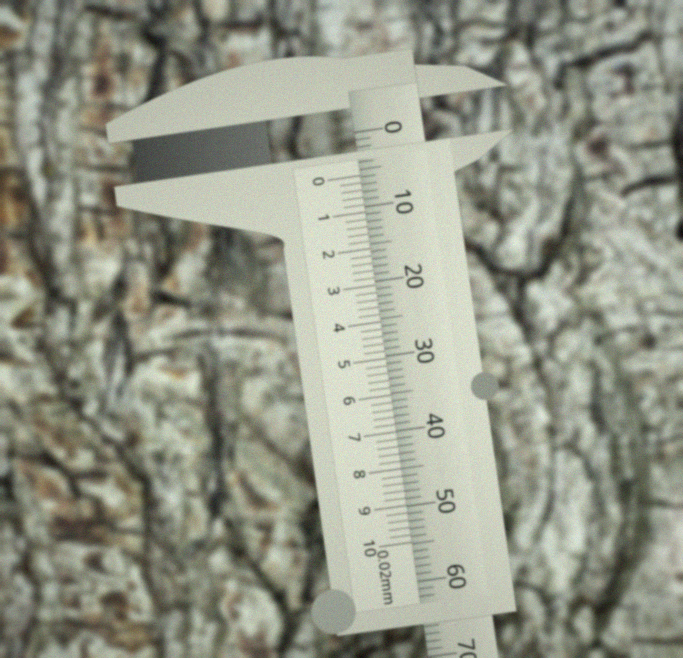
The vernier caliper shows 5.8 (mm)
